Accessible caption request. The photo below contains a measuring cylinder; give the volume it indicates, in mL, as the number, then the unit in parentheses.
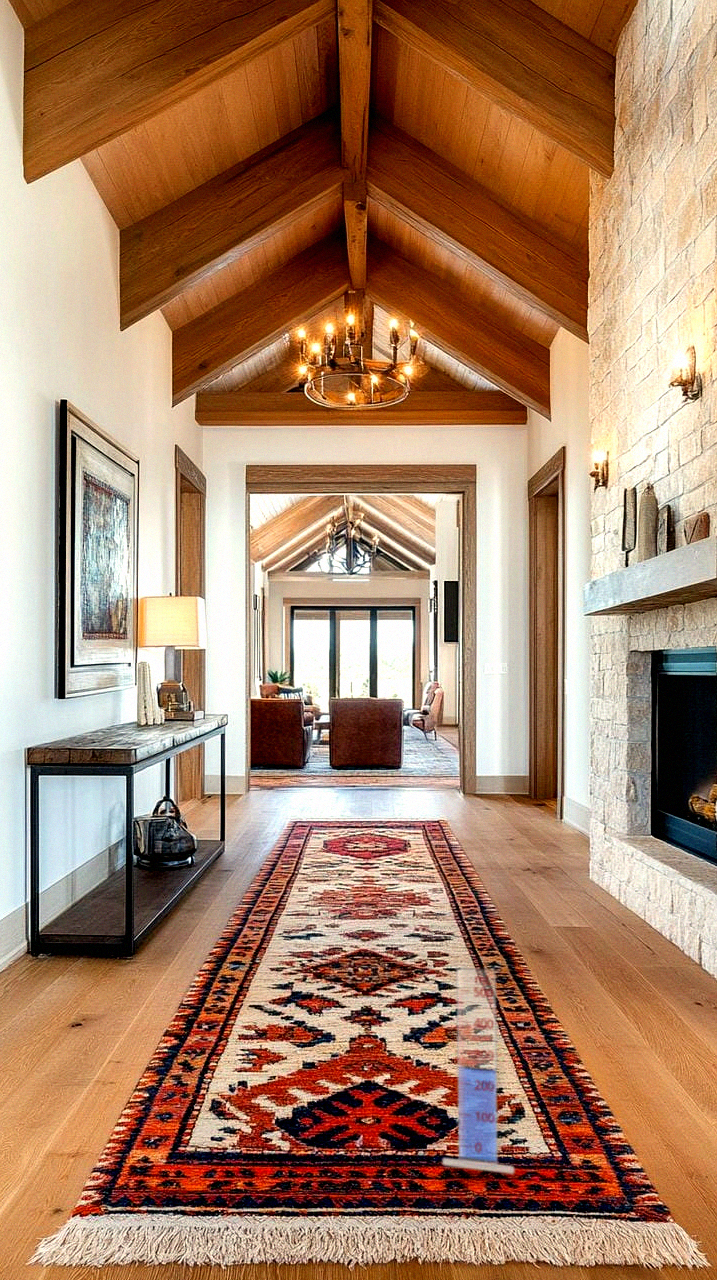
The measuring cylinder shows 250 (mL)
